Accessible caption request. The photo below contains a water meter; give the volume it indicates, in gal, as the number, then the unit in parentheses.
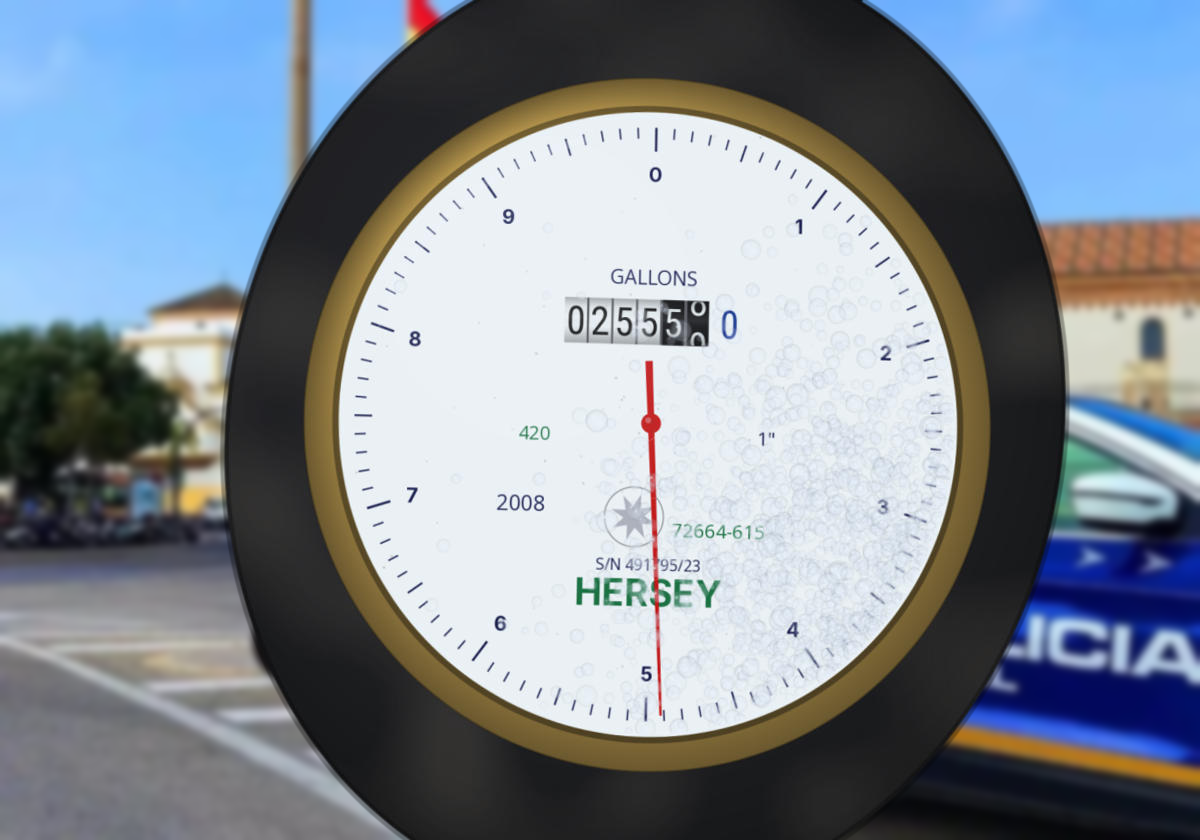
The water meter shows 255584.9 (gal)
